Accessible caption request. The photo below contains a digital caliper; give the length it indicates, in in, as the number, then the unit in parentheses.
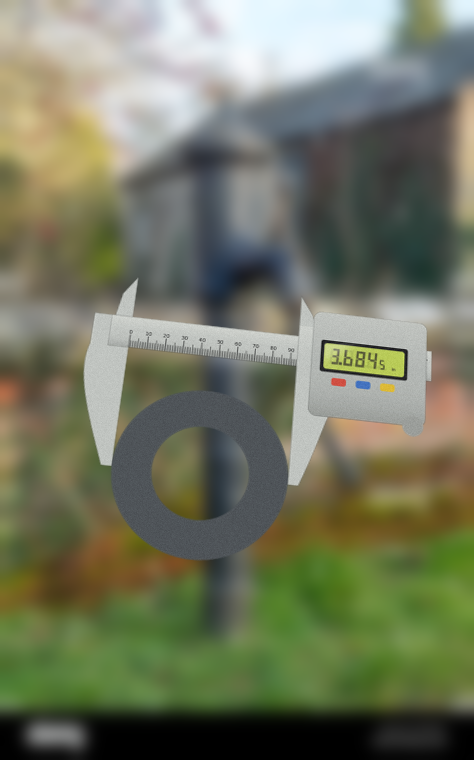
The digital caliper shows 3.6845 (in)
